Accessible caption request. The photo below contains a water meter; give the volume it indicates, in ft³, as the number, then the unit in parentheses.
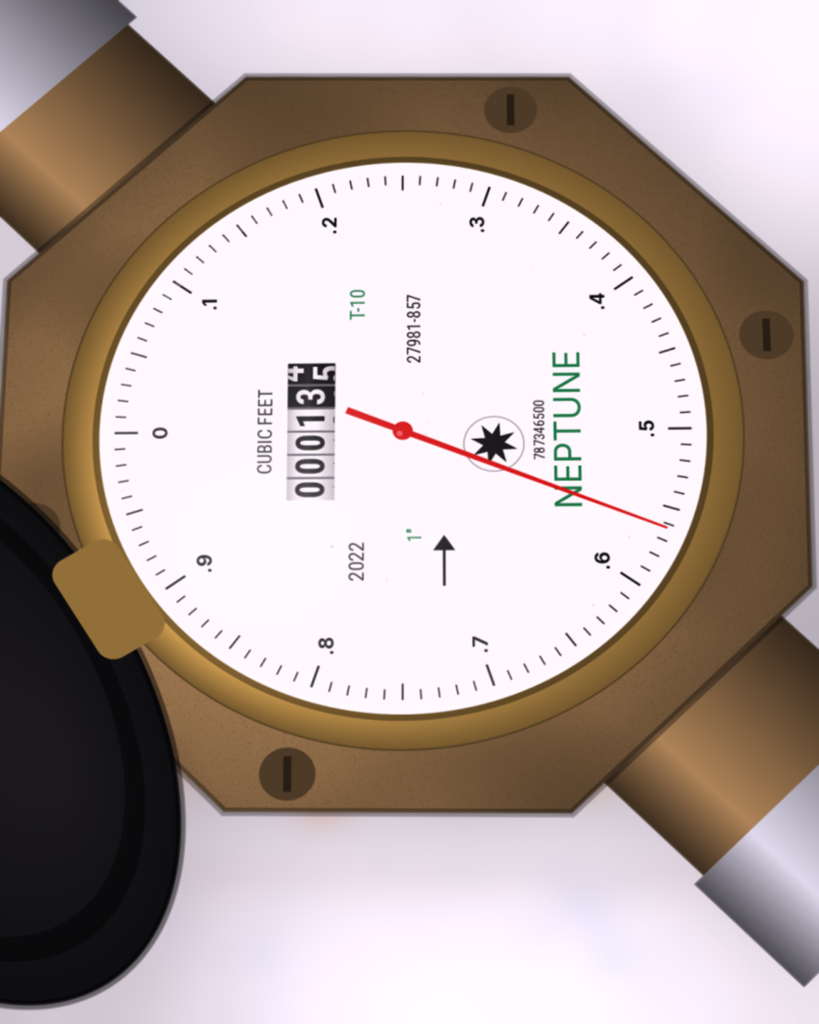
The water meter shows 134.56 (ft³)
